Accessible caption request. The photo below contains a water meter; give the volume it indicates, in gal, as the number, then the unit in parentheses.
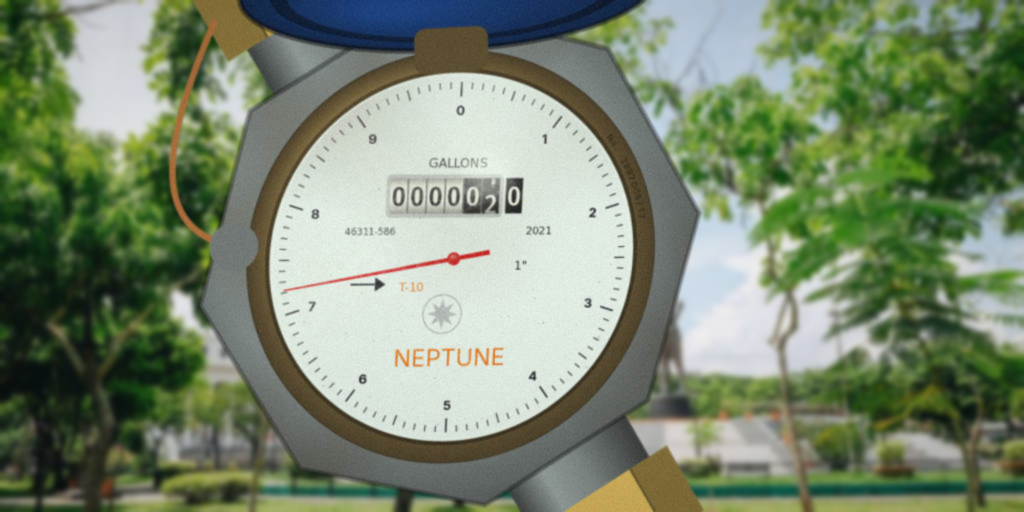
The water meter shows 17.2 (gal)
